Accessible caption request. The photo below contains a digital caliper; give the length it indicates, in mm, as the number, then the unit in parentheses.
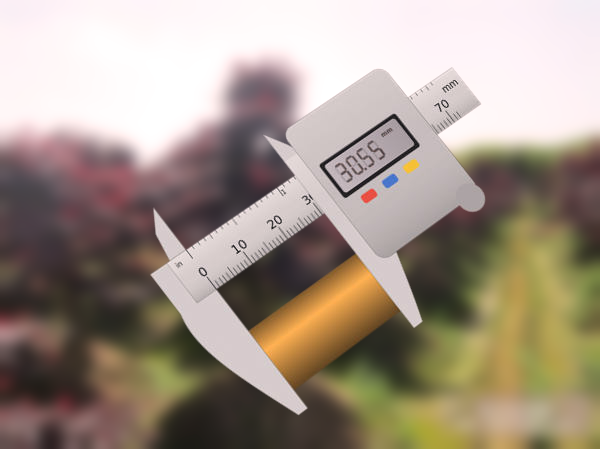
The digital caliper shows 30.55 (mm)
